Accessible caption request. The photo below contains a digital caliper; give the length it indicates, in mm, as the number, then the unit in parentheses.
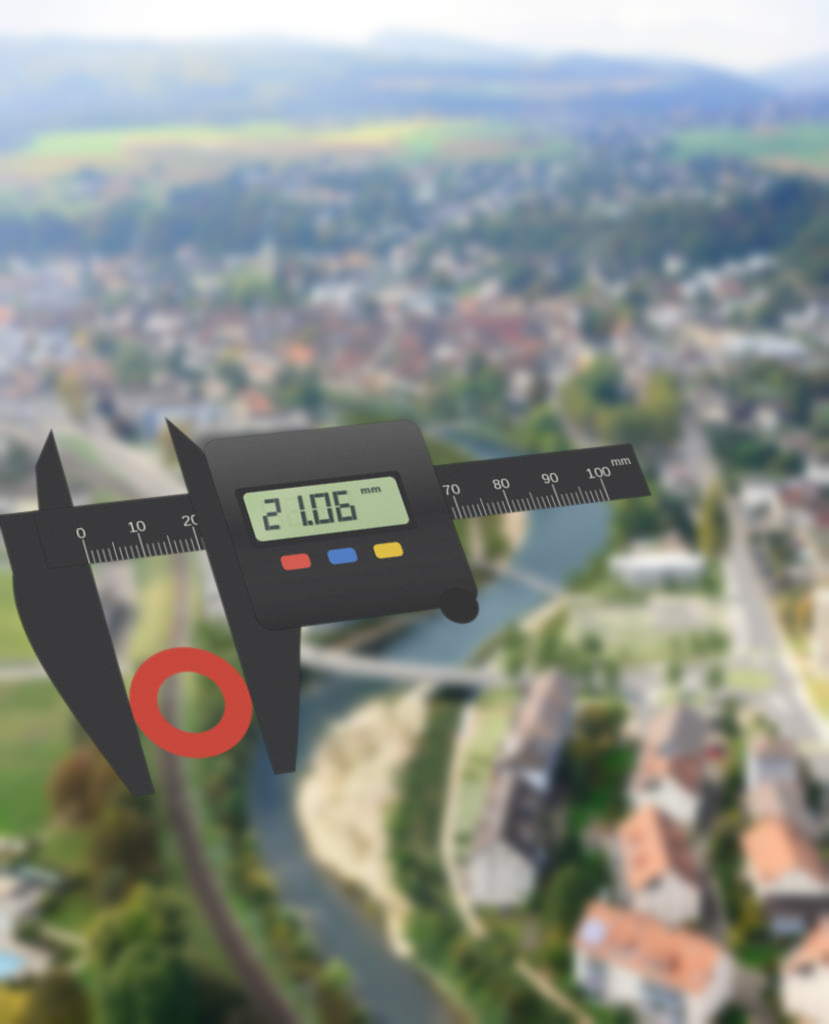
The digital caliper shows 21.06 (mm)
